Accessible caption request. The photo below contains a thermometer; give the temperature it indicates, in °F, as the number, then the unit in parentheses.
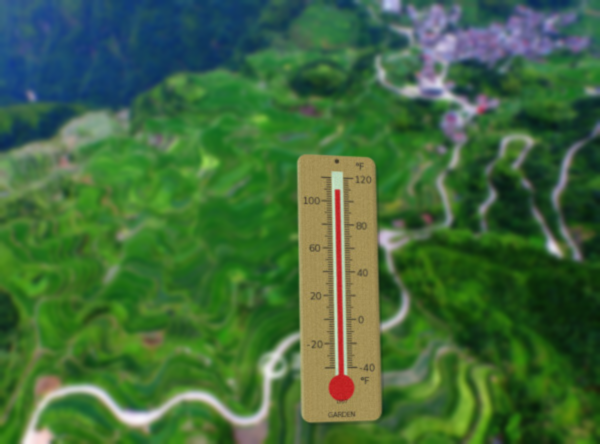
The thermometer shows 110 (°F)
